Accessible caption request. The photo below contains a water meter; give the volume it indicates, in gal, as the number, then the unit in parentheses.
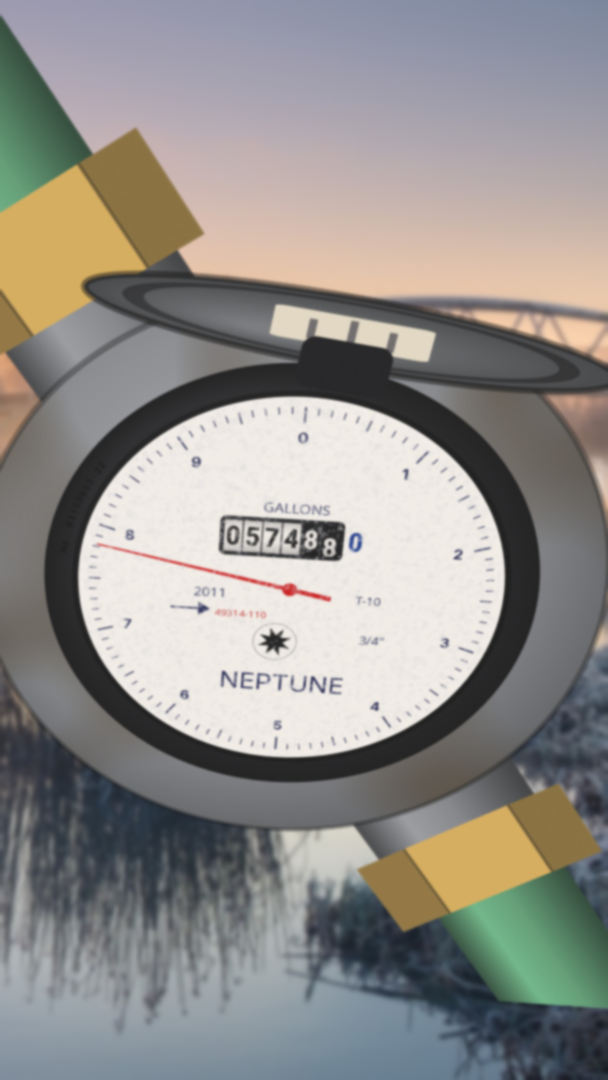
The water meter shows 574877.8 (gal)
